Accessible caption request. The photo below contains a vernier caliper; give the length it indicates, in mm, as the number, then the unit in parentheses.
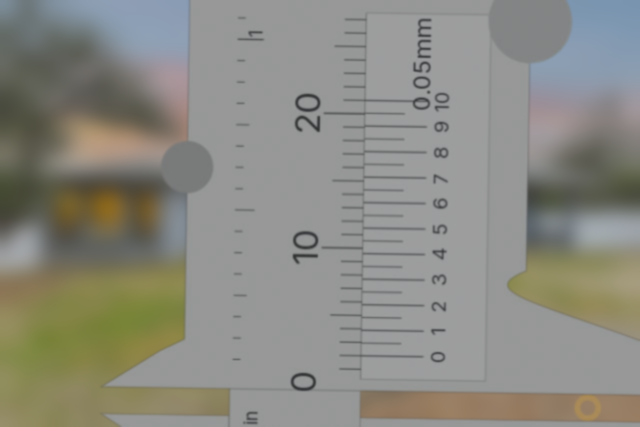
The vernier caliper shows 2.0 (mm)
